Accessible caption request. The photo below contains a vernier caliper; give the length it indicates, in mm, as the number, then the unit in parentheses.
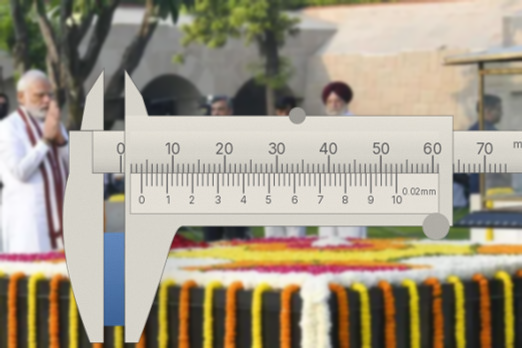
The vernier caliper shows 4.0 (mm)
